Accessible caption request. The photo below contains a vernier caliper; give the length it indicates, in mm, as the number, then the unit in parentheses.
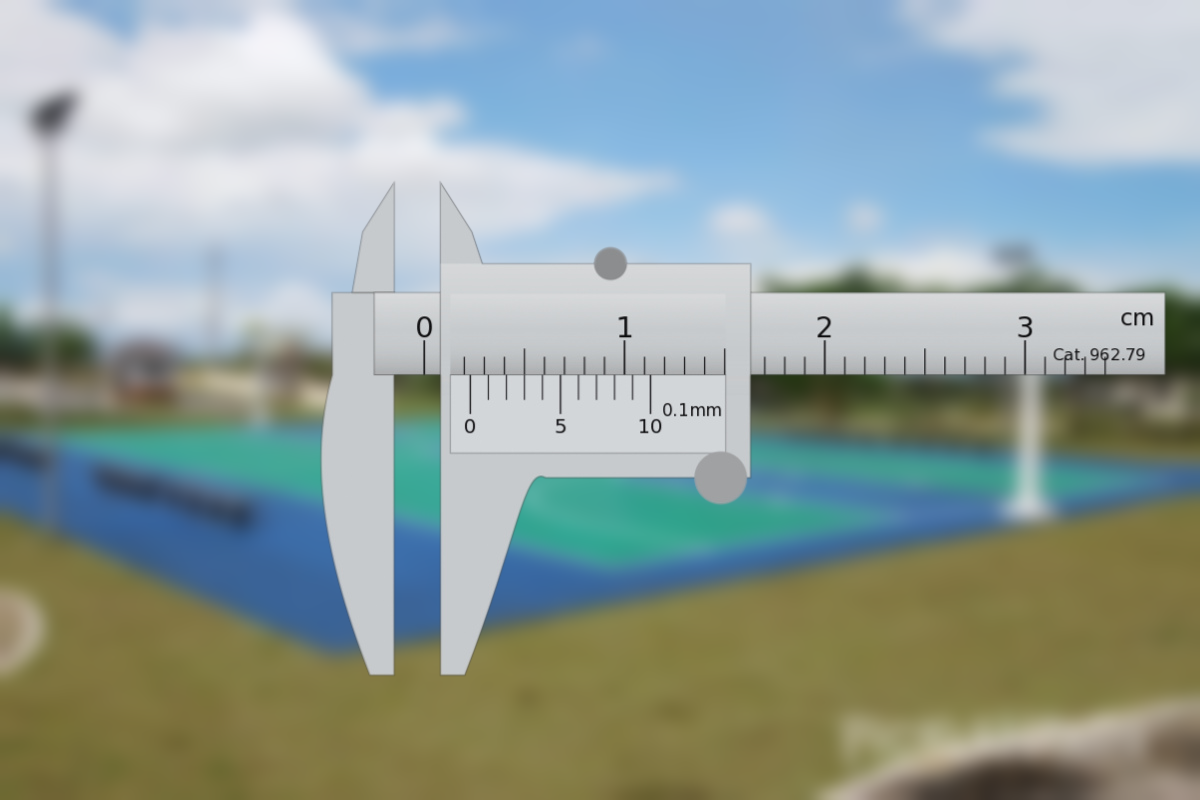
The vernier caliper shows 2.3 (mm)
